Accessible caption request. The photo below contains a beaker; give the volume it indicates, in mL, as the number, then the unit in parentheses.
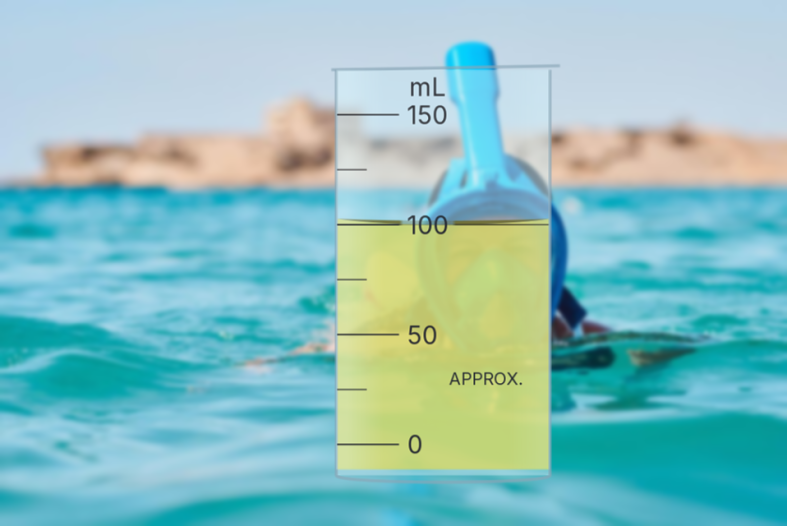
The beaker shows 100 (mL)
